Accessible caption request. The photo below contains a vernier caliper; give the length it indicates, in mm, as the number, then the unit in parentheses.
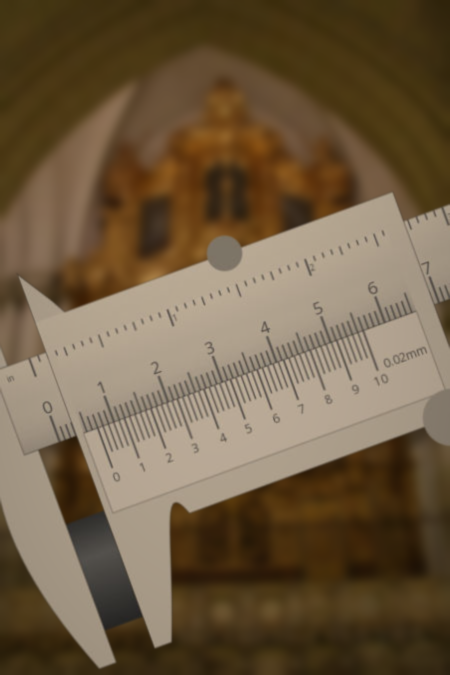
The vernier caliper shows 7.0 (mm)
